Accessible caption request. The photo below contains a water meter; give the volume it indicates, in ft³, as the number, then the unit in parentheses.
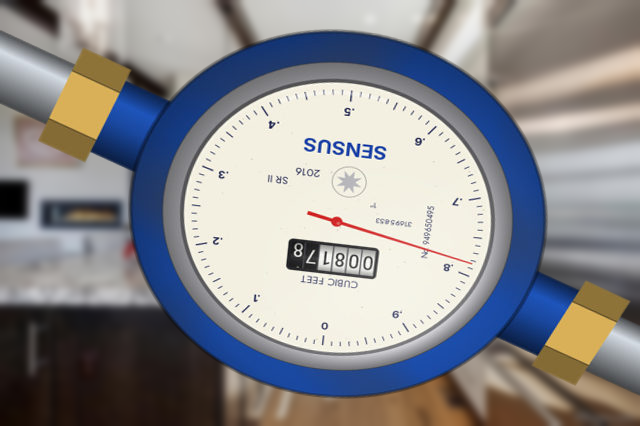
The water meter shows 8177.78 (ft³)
